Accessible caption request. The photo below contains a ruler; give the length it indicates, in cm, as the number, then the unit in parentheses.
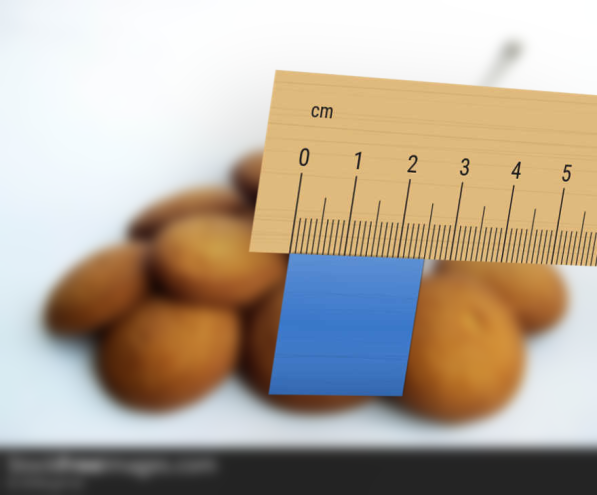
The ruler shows 2.5 (cm)
